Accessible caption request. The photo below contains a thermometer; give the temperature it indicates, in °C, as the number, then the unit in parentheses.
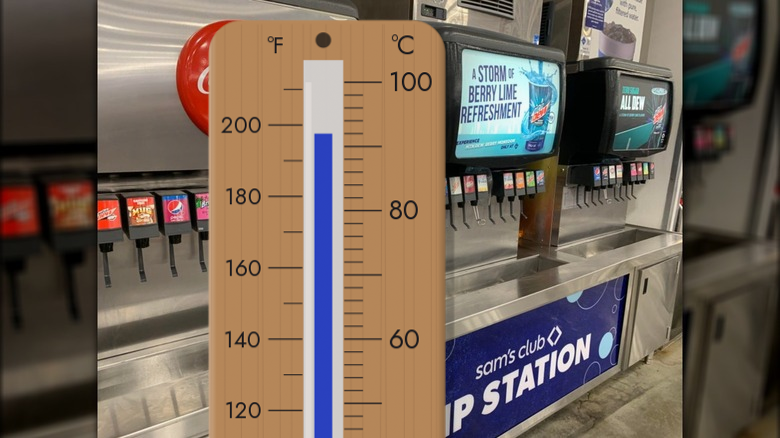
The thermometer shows 92 (°C)
